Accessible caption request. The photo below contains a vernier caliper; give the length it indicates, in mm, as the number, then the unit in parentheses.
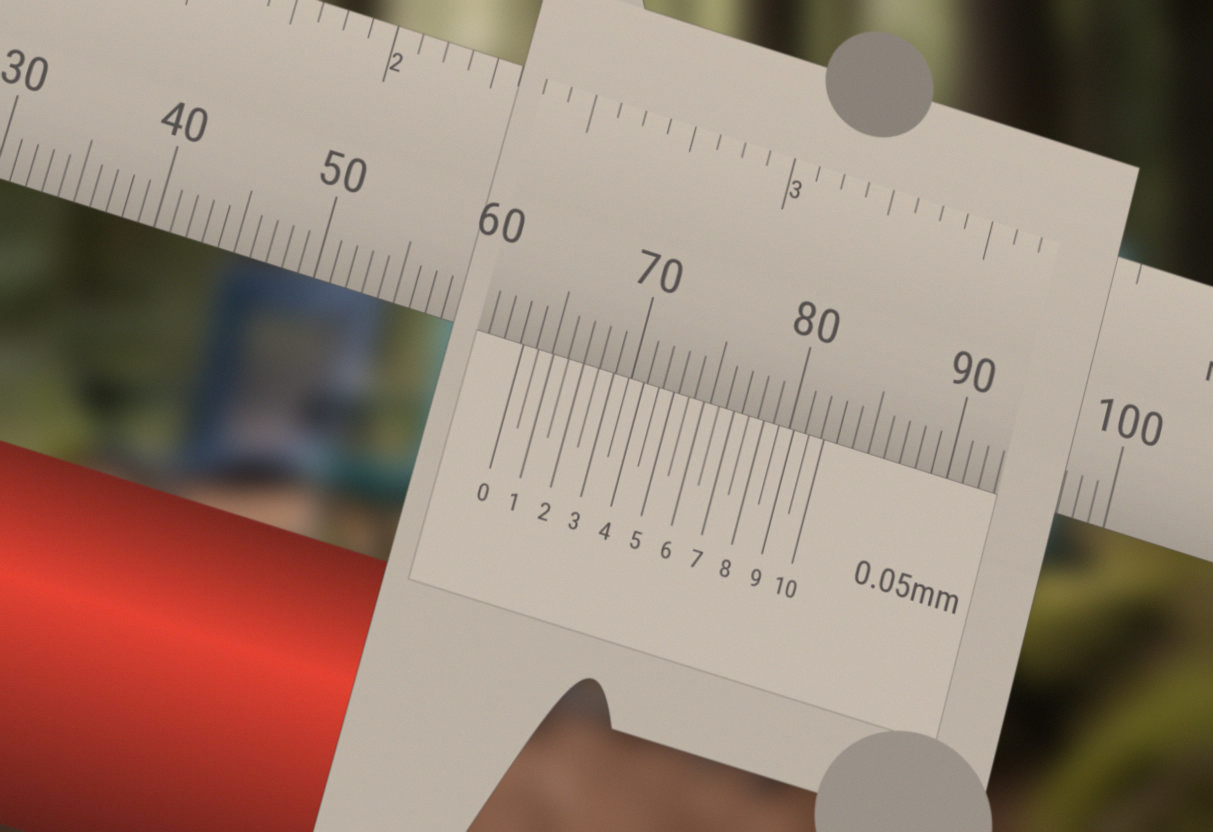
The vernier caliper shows 63.2 (mm)
